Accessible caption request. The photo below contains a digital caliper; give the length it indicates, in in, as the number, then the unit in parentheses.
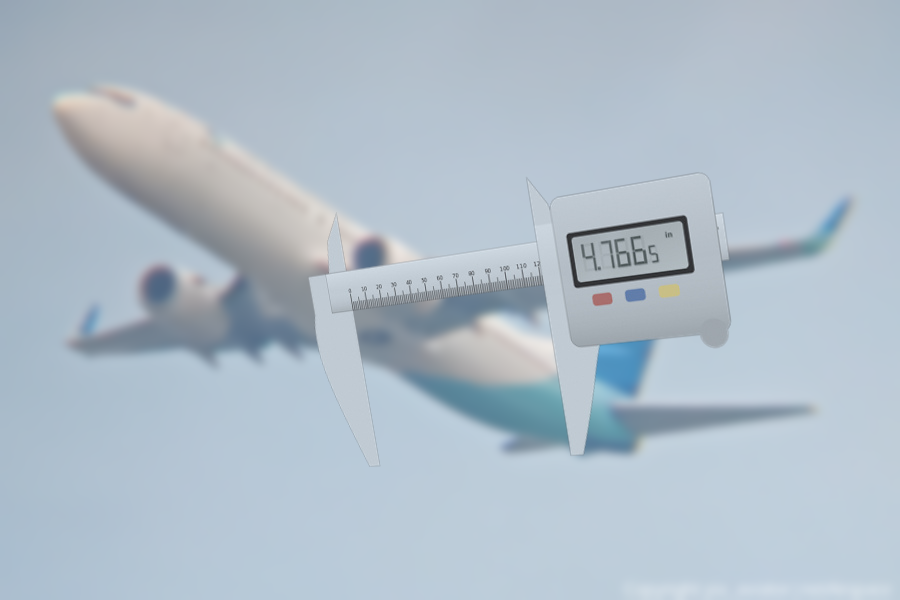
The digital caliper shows 4.7665 (in)
